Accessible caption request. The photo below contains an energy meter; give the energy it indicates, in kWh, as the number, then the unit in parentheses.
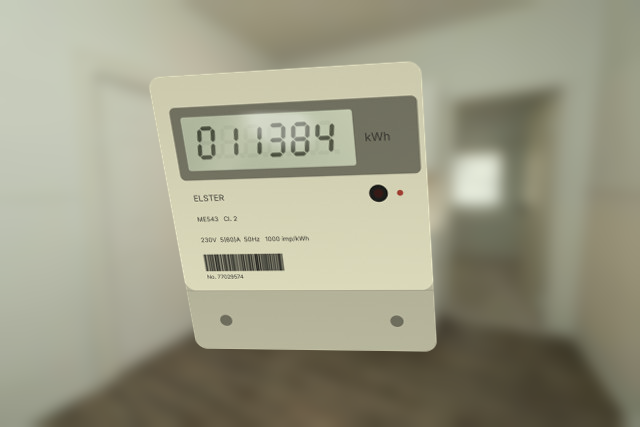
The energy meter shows 11384 (kWh)
